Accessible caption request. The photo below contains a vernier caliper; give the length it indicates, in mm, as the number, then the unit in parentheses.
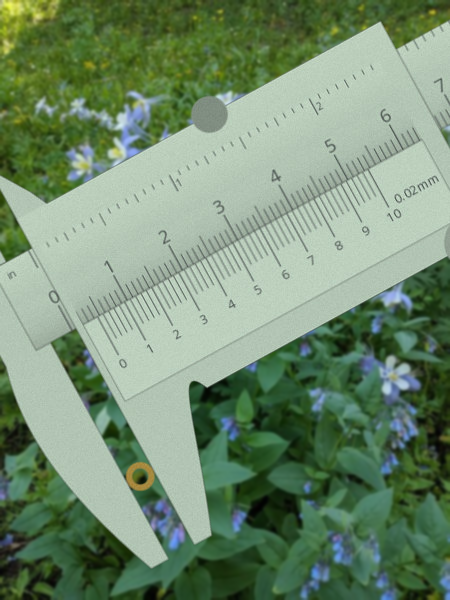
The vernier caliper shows 4.6 (mm)
